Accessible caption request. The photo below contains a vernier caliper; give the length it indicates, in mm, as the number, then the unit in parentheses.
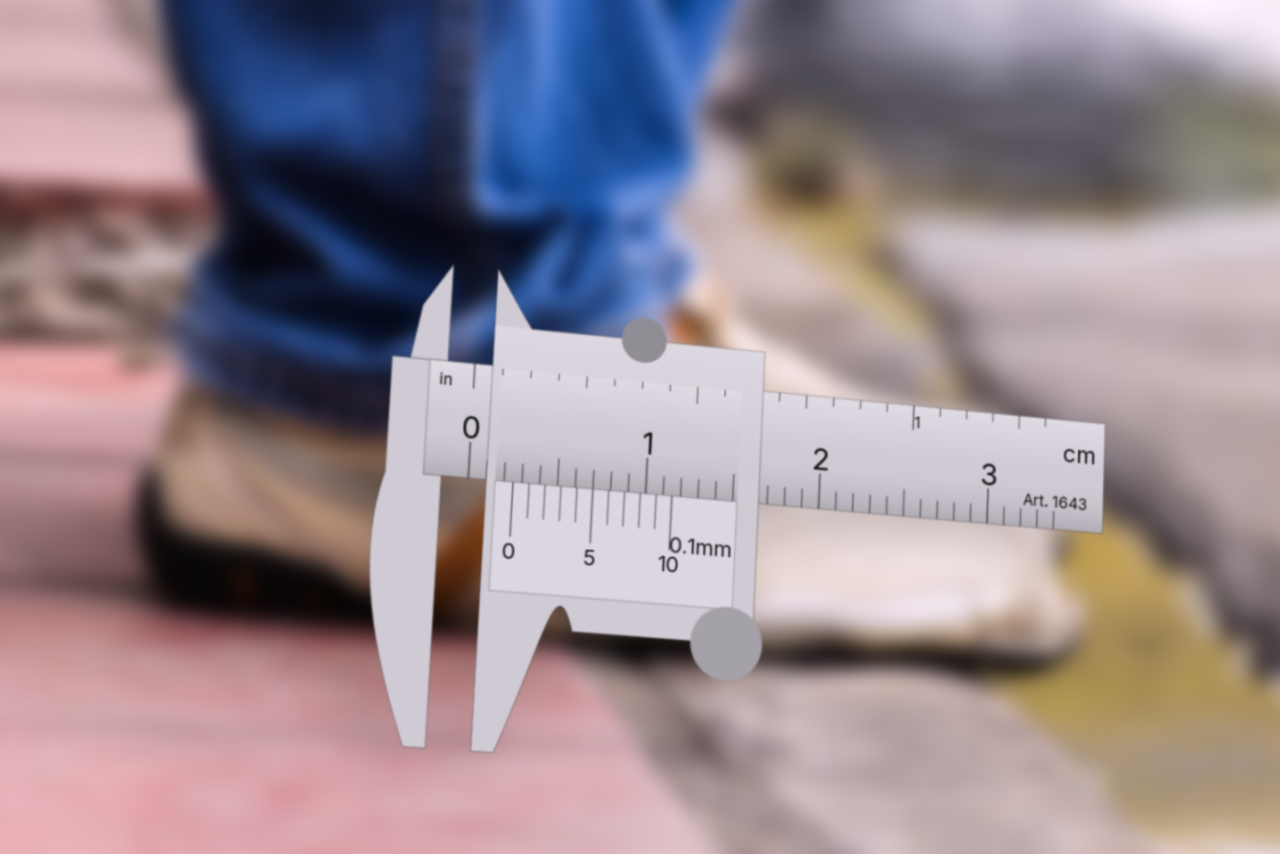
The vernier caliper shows 2.5 (mm)
